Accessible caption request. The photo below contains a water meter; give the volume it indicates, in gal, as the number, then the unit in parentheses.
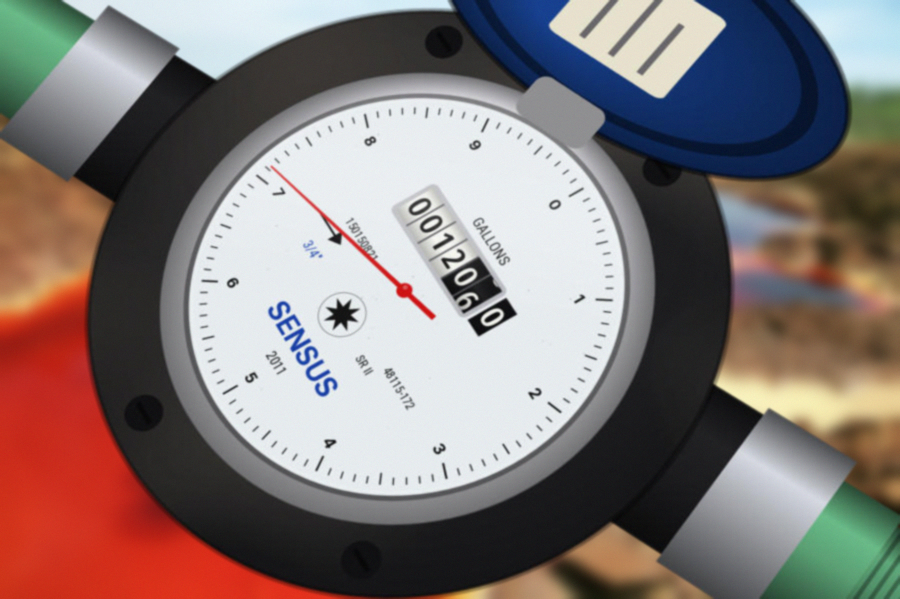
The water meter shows 12057.1 (gal)
